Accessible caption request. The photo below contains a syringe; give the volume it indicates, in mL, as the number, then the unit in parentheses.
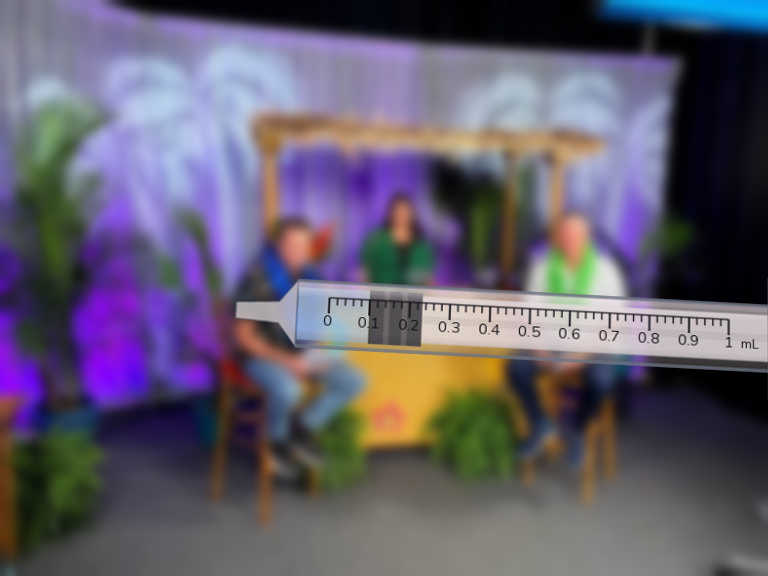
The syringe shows 0.1 (mL)
